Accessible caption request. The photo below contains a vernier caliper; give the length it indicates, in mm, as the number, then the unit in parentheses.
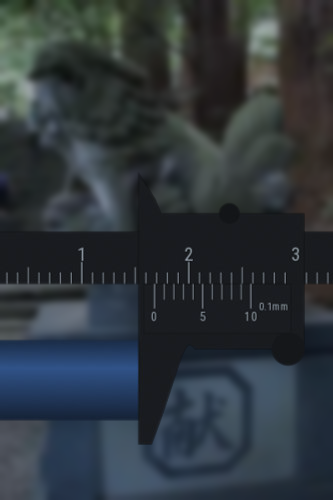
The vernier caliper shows 16.8 (mm)
